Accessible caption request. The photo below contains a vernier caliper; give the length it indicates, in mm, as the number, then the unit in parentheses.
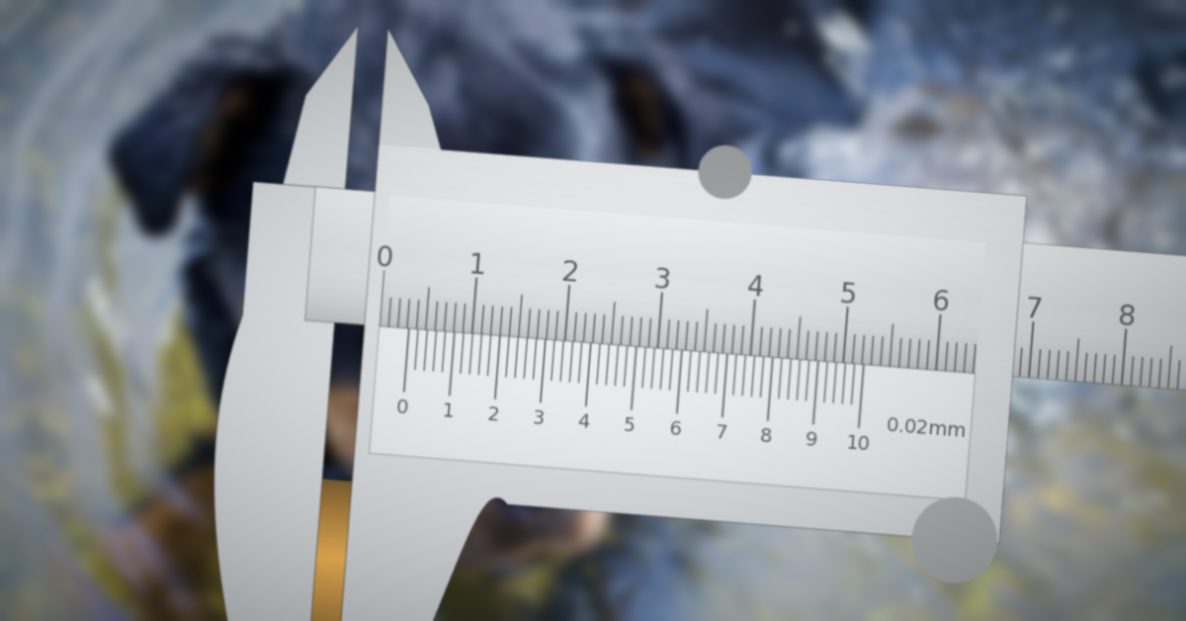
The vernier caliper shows 3.2 (mm)
